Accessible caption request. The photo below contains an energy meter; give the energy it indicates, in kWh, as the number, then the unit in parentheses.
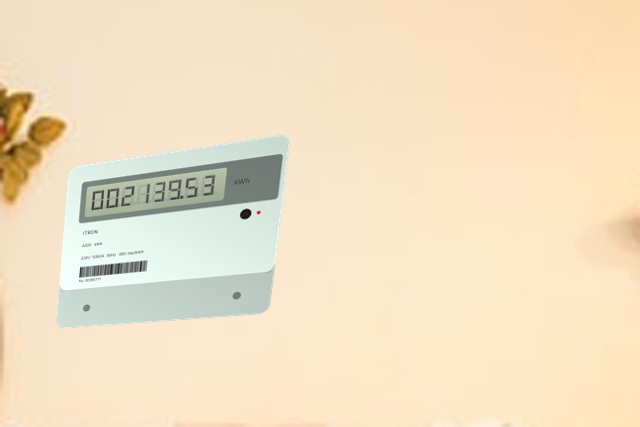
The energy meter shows 2139.53 (kWh)
